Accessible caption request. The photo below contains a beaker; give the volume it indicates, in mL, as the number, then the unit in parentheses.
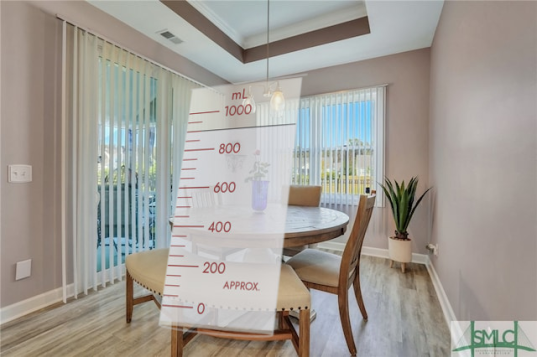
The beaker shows 900 (mL)
